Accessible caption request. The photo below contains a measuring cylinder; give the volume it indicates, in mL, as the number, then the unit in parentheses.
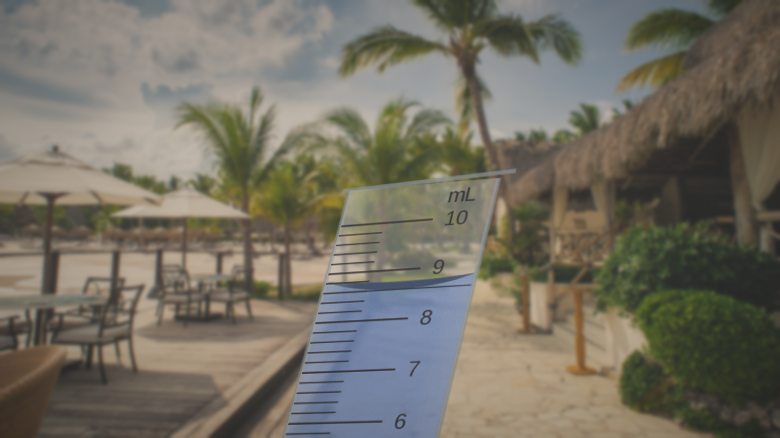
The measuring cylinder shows 8.6 (mL)
